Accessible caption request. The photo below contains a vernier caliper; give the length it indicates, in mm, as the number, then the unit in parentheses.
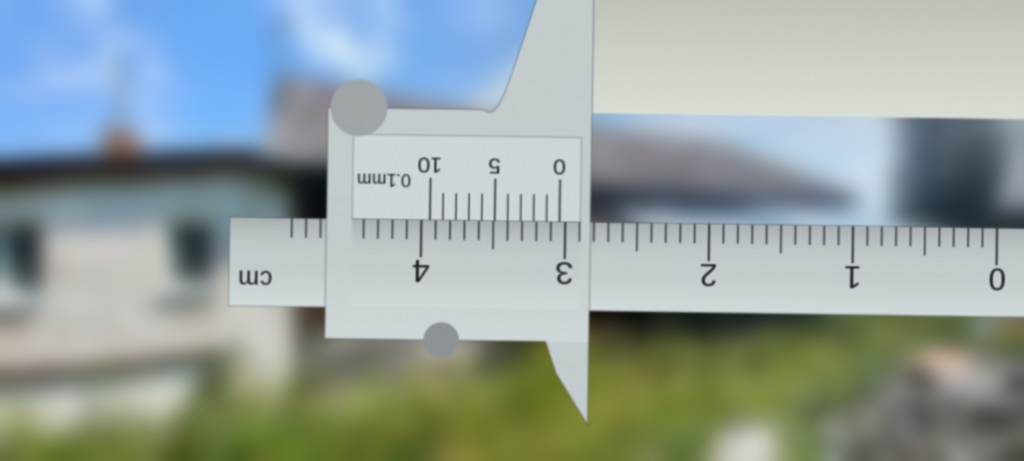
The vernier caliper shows 30.4 (mm)
